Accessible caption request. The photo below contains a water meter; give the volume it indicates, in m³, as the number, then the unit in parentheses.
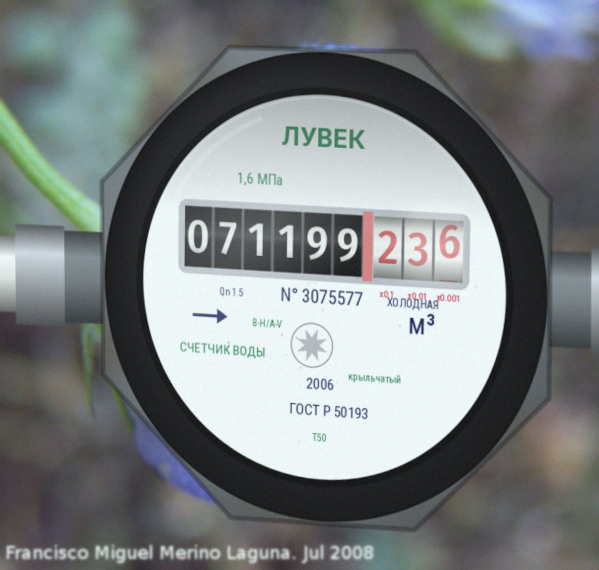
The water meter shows 71199.236 (m³)
